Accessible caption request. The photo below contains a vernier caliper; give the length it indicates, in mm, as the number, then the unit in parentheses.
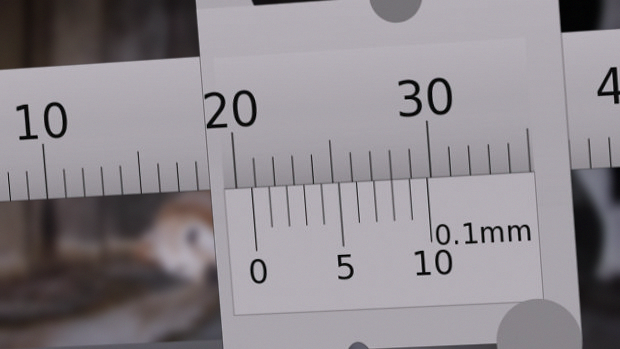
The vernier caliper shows 20.8 (mm)
